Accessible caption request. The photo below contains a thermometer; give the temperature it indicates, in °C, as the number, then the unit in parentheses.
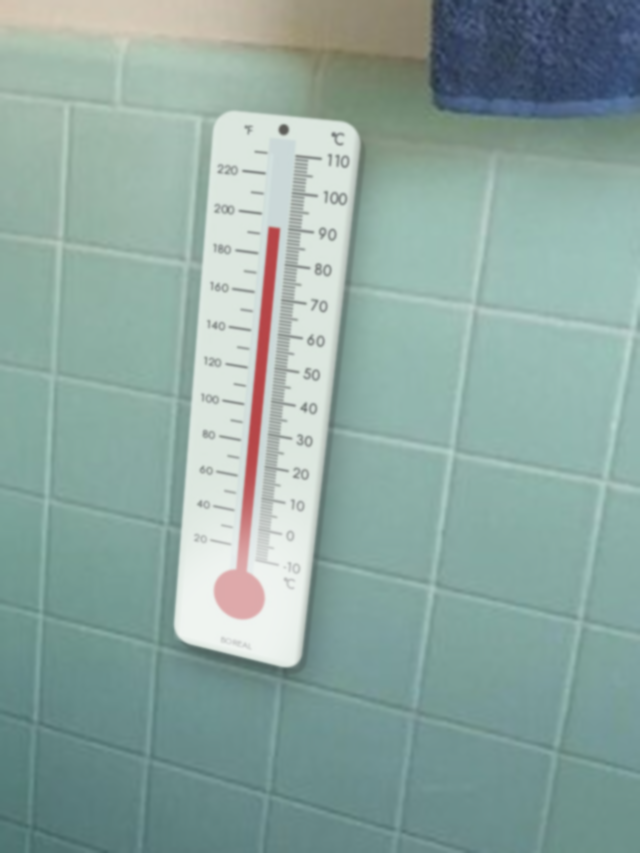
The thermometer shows 90 (°C)
